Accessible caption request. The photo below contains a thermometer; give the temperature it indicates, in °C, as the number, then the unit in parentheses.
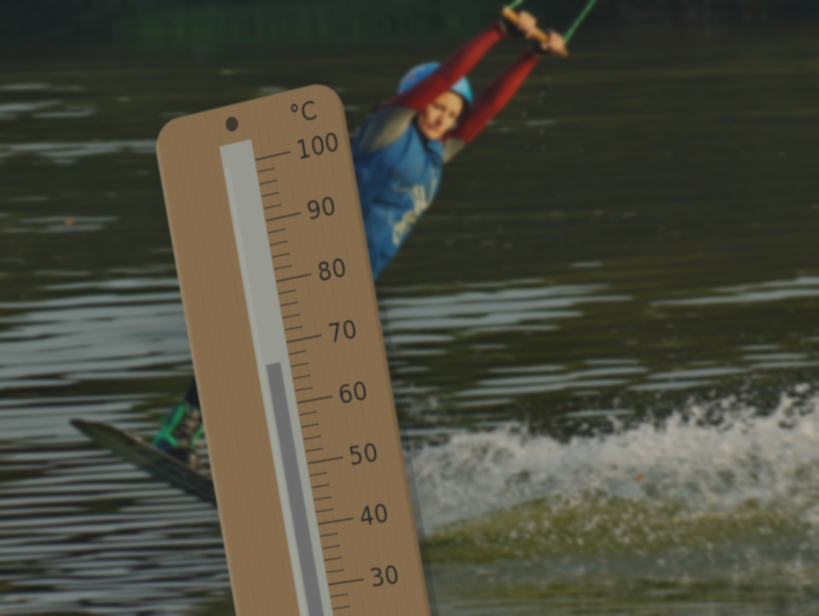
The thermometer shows 67 (°C)
